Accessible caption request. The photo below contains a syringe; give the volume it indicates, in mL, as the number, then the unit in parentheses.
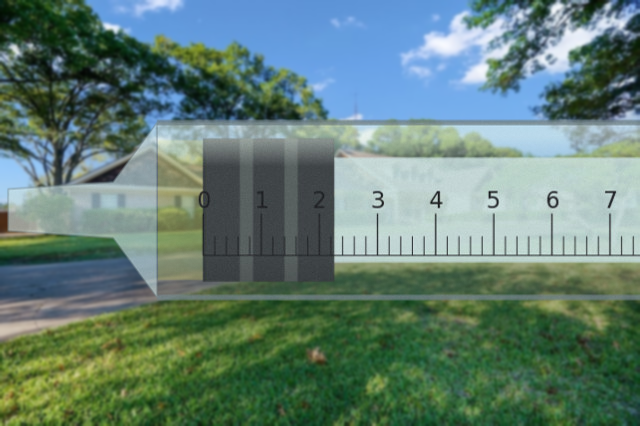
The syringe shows 0 (mL)
